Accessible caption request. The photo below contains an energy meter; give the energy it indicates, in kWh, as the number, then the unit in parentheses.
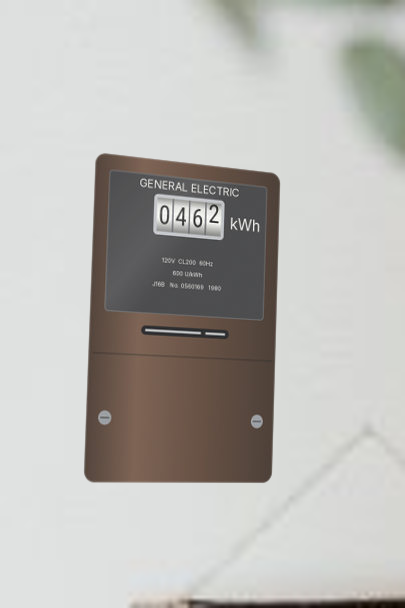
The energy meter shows 462 (kWh)
